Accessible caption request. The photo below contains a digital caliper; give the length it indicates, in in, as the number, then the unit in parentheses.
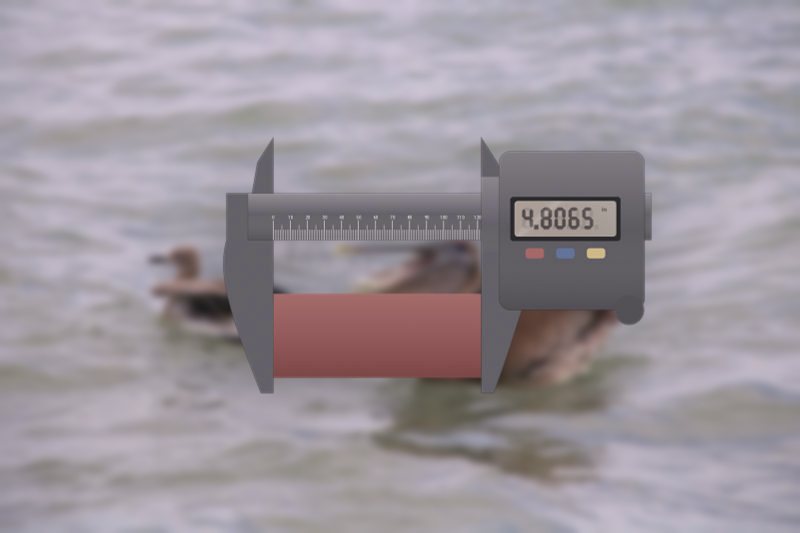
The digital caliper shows 4.8065 (in)
